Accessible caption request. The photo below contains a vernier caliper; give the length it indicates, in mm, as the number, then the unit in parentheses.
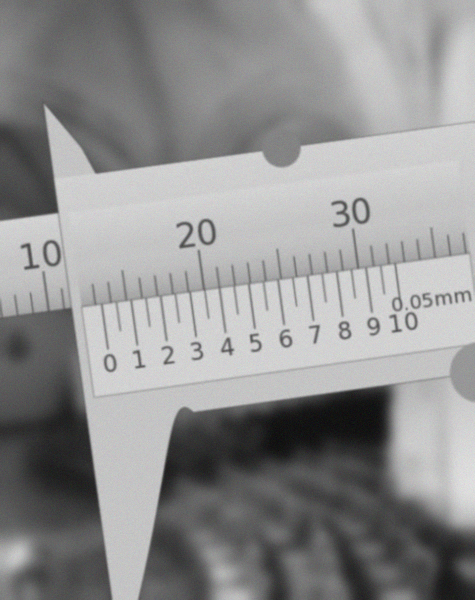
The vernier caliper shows 13.4 (mm)
